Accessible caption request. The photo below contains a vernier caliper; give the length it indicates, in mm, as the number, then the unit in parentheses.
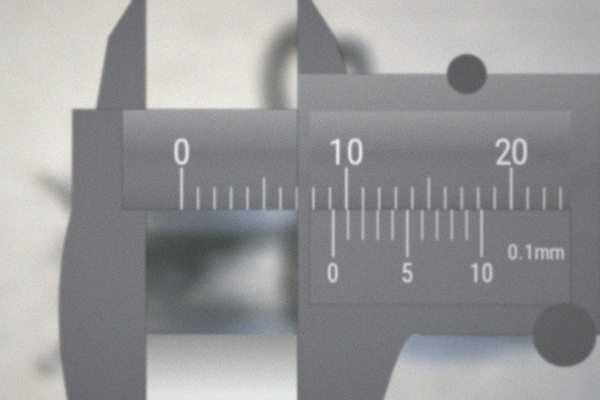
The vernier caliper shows 9.2 (mm)
